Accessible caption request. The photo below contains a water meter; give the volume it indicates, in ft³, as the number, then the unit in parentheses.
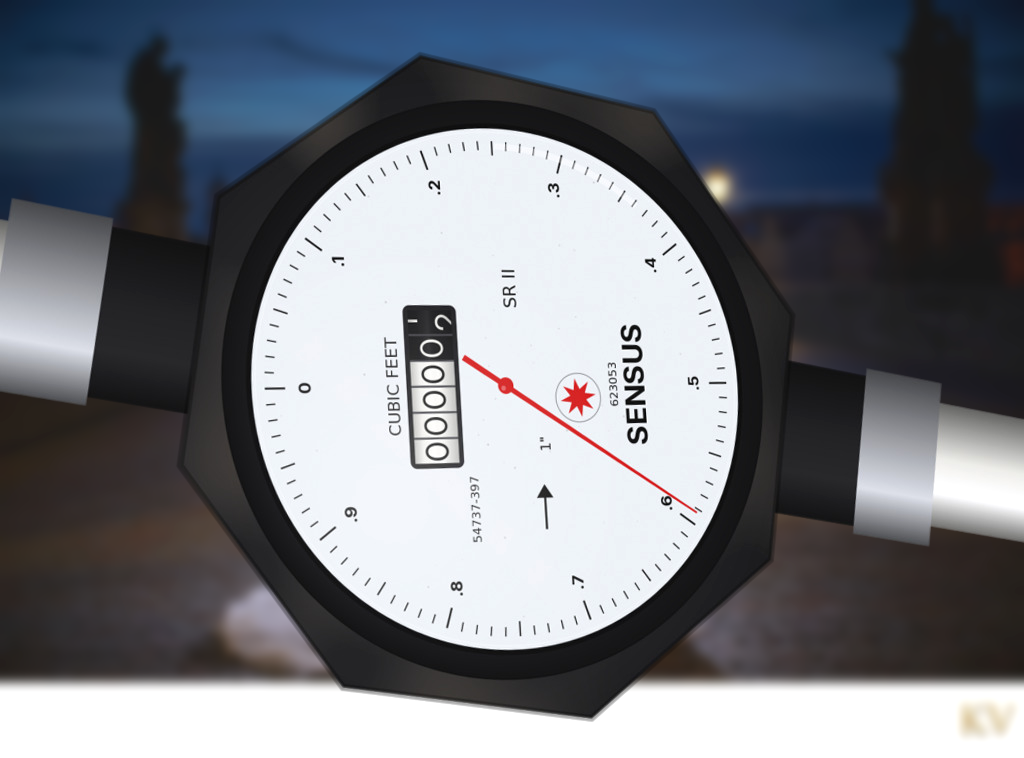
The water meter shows 1.59 (ft³)
